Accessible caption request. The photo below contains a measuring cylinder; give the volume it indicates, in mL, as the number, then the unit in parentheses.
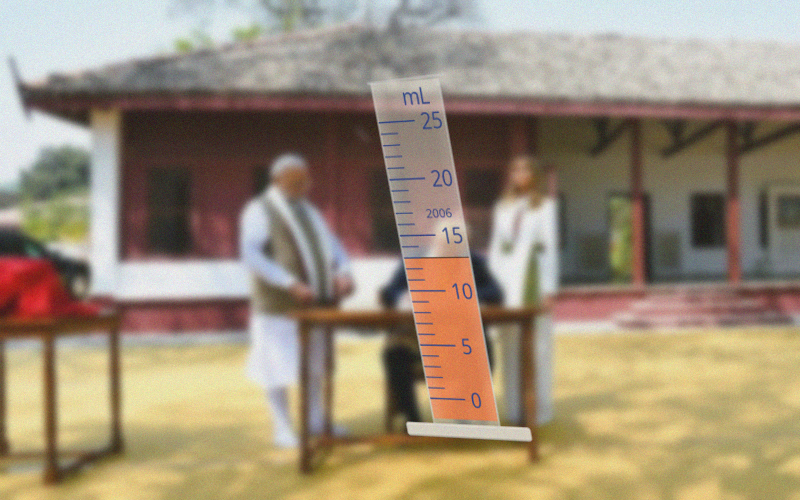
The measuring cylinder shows 13 (mL)
